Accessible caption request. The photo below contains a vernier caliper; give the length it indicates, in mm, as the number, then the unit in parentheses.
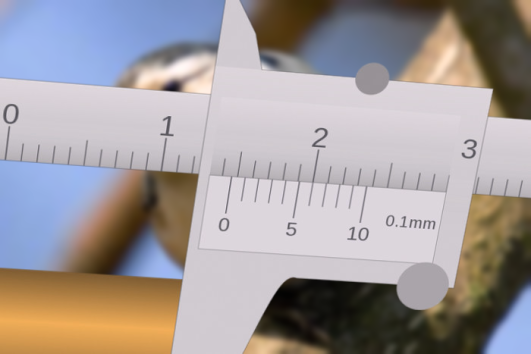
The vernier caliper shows 14.6 (mm)
